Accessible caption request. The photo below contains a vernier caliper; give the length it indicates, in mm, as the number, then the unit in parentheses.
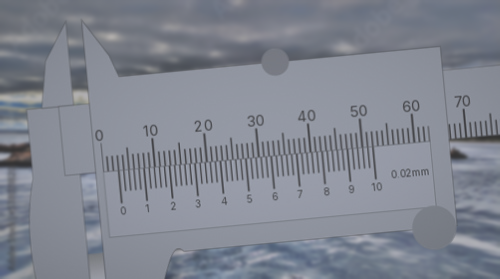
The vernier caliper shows 3.0 (mm)
